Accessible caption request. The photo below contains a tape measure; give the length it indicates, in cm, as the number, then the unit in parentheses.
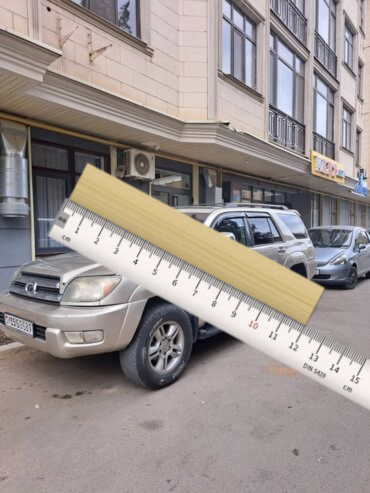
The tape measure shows 12 (cm)
